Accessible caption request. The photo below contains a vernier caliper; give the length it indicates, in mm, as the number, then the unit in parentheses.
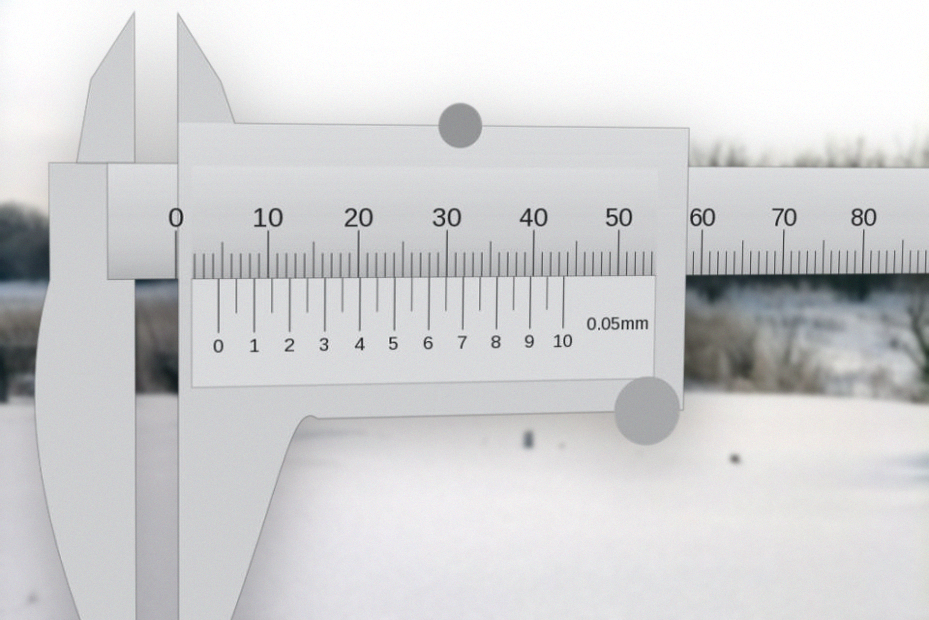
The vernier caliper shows 4.6 (mm)
